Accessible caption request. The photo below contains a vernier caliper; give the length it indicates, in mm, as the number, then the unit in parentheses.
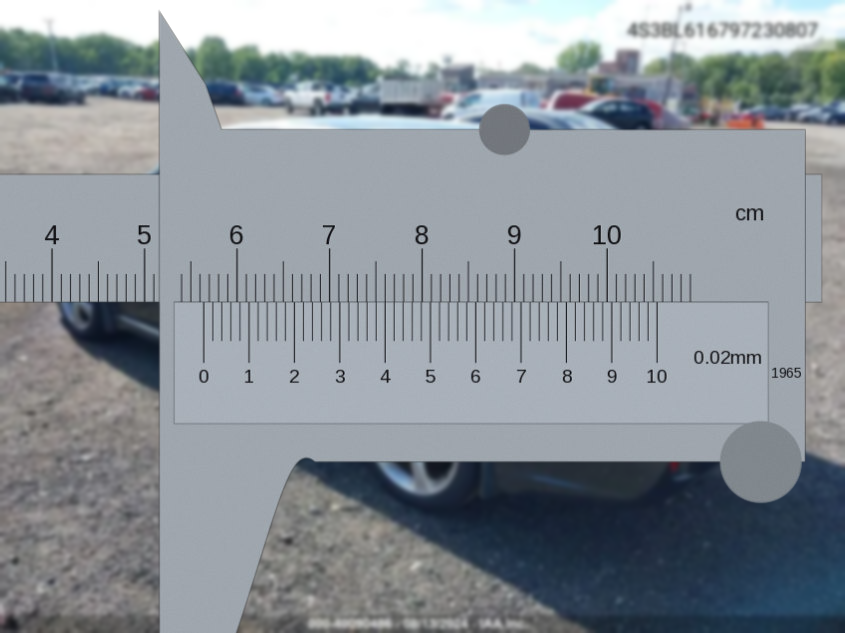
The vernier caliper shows 56.4 (mm)
